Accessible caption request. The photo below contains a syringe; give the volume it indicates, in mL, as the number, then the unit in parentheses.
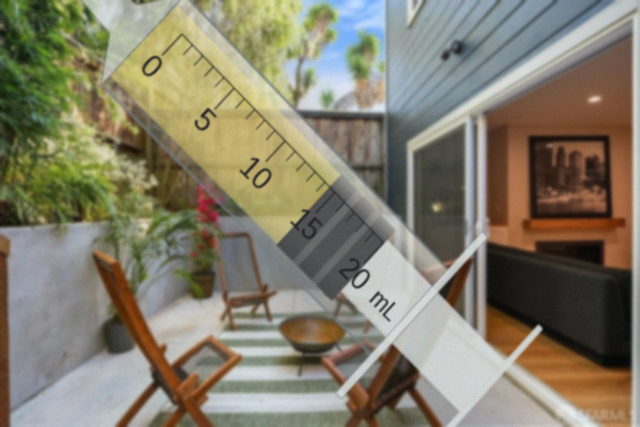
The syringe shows 14.5 (mL)
